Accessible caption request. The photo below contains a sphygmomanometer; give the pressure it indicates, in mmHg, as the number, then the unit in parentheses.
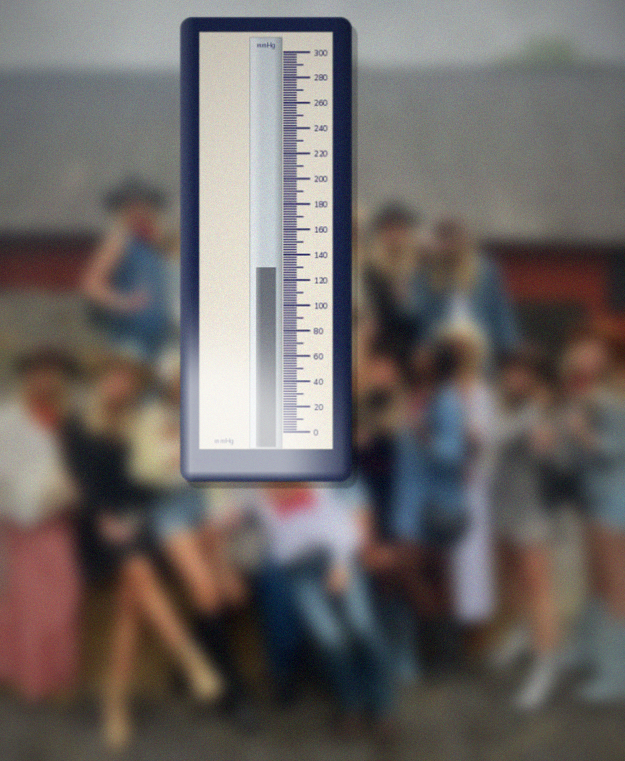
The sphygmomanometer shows 130 (mmHg)
